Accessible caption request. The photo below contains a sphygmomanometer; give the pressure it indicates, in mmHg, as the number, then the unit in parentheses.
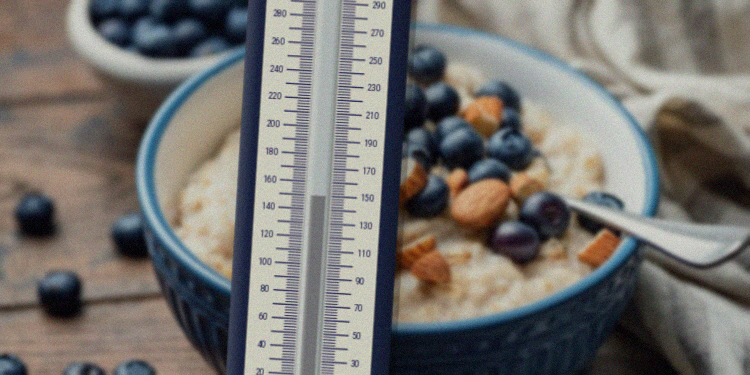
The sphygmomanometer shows 150 (mmHg)
